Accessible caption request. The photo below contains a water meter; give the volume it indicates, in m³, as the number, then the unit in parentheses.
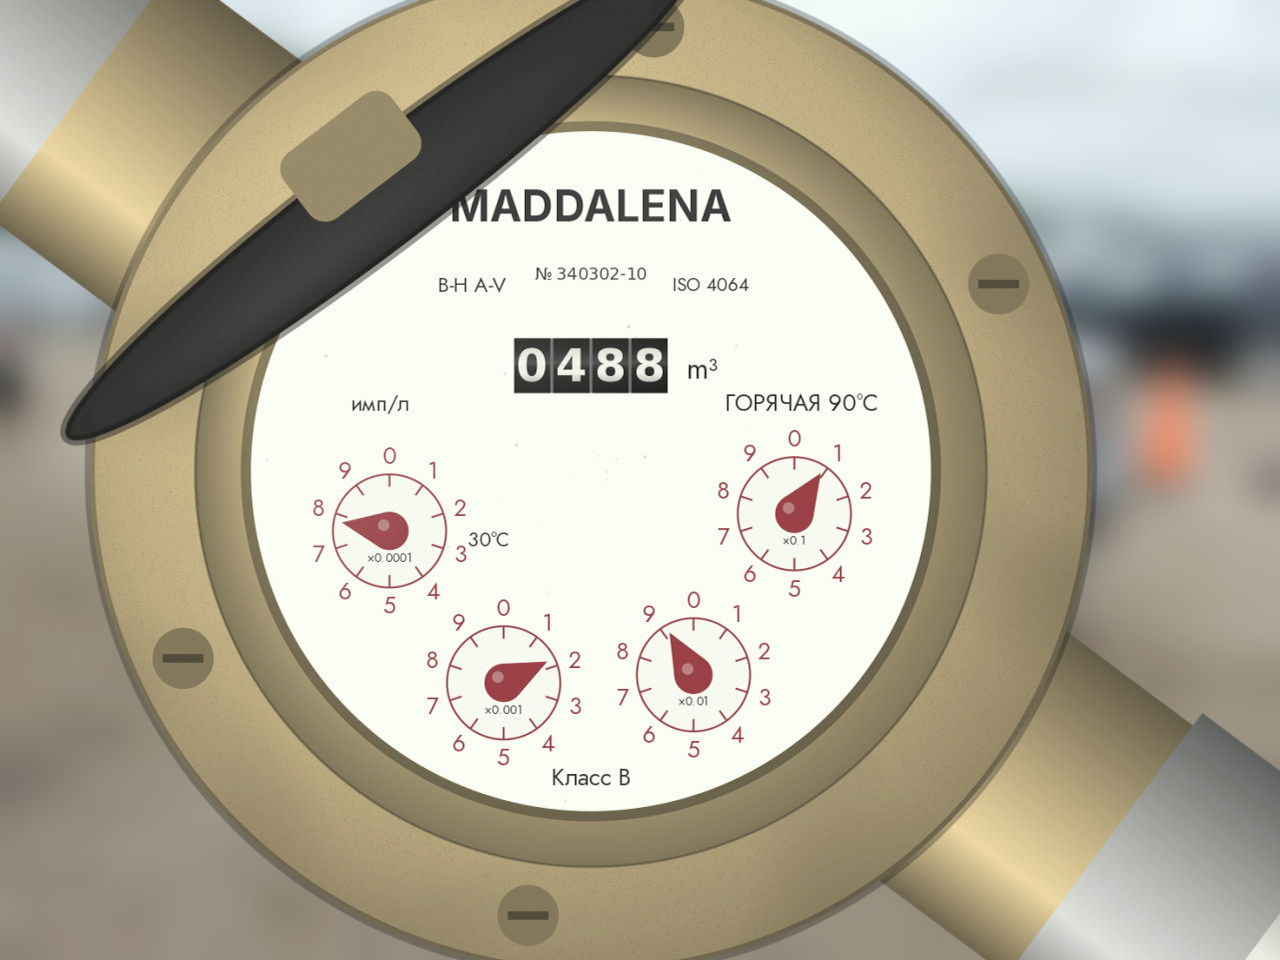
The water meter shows 488.0917 (m³)
